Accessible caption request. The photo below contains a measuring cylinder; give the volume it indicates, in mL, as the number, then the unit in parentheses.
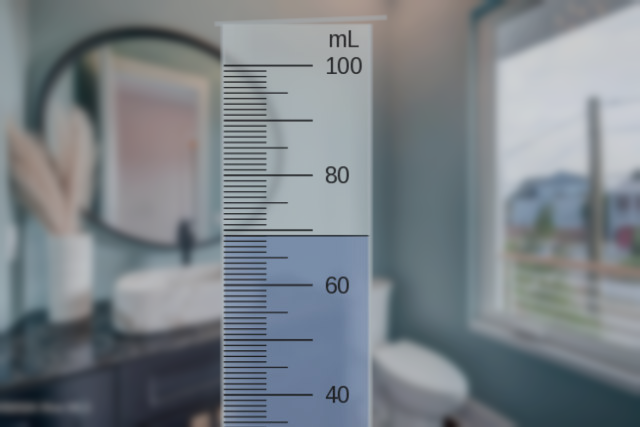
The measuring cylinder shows 69 (mL)
